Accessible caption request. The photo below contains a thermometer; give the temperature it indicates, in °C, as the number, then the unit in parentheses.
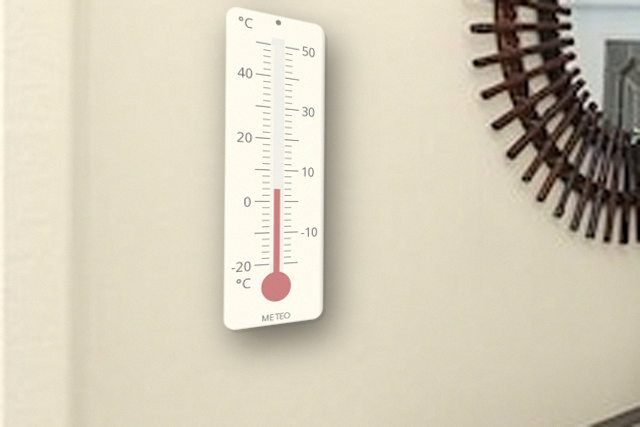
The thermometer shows 4 (°C)
